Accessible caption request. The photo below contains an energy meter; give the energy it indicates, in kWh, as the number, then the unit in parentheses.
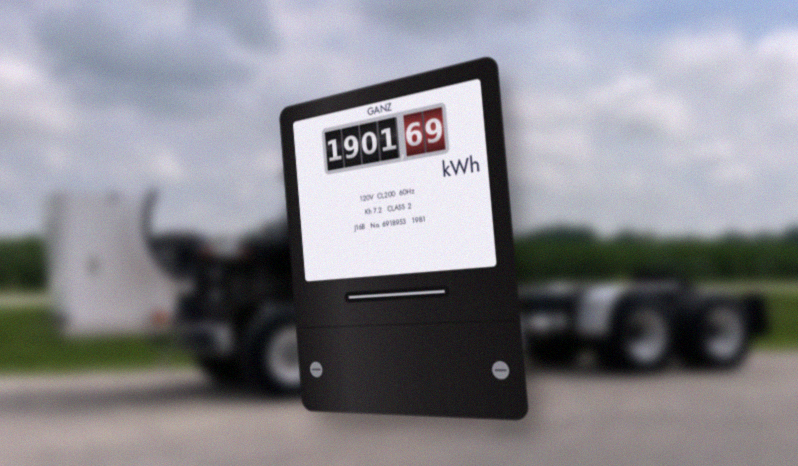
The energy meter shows 1901.69 (kWh)
